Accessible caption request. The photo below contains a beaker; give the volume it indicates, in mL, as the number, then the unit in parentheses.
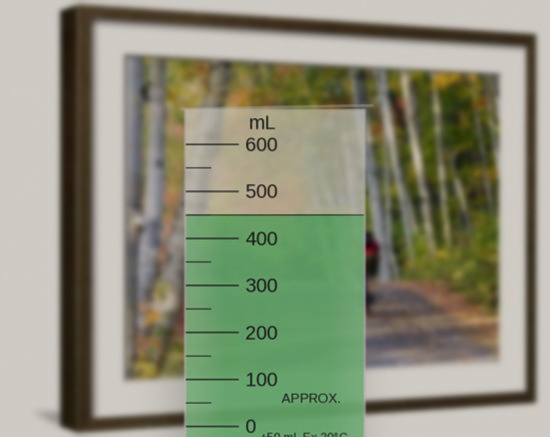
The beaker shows 450 (mL)
